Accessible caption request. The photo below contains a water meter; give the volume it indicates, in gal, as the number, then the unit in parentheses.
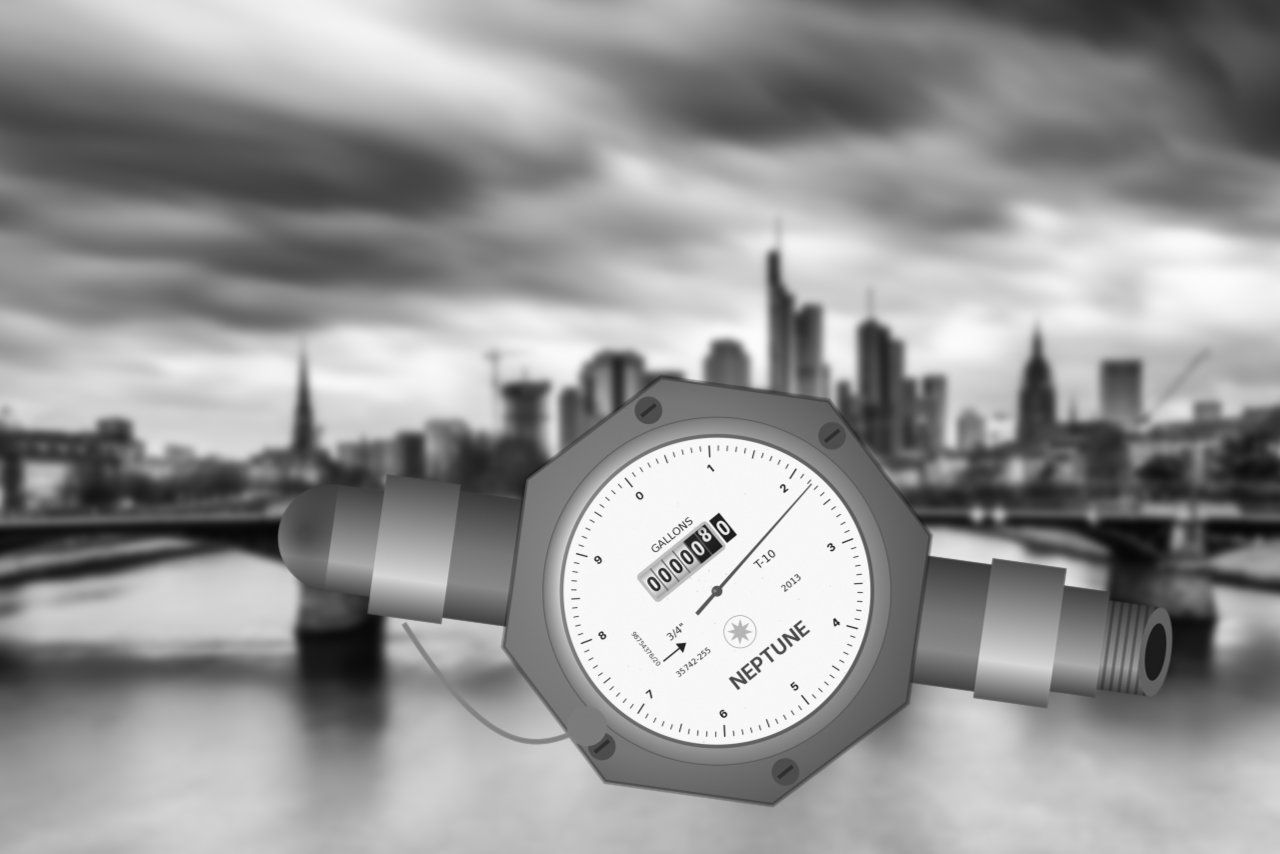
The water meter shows 82.2 (gal)
